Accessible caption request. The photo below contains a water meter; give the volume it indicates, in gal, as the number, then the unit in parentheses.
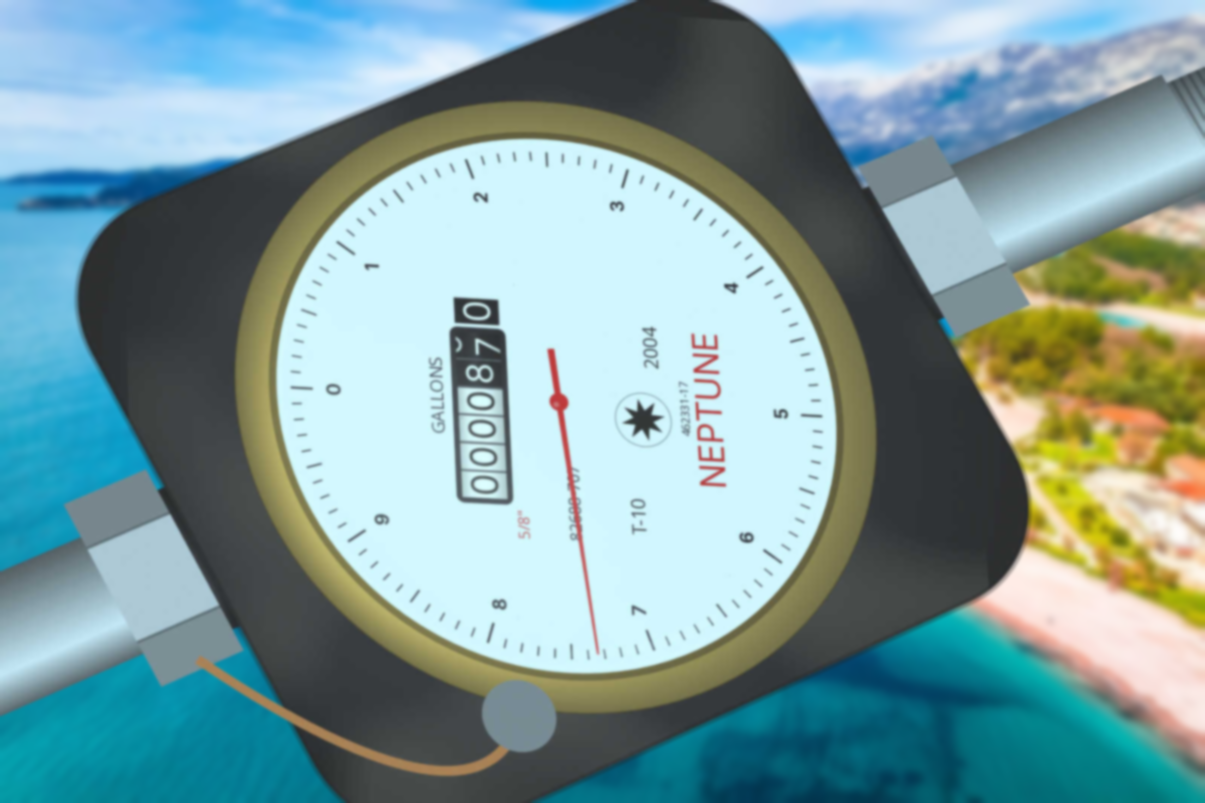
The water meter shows 867.3 (gal)
